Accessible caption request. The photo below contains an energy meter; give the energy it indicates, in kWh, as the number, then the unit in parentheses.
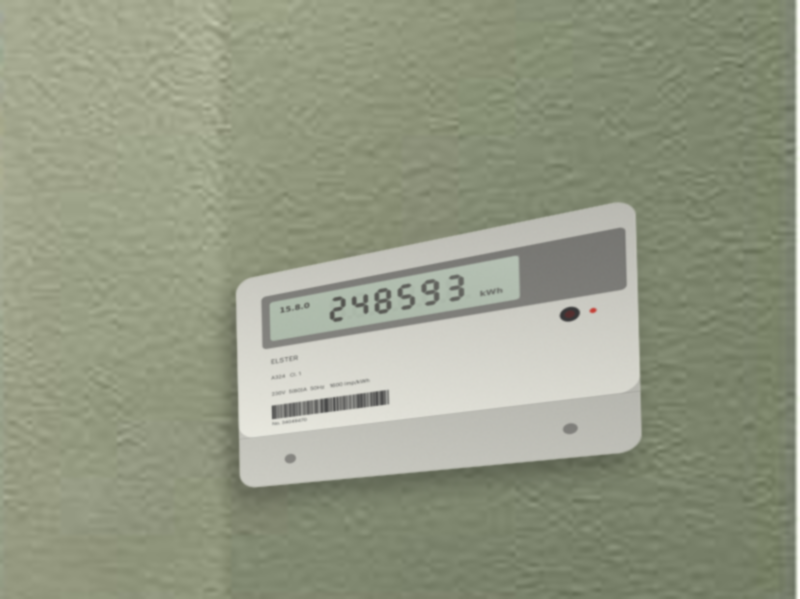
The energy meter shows 248593 (kWh)
